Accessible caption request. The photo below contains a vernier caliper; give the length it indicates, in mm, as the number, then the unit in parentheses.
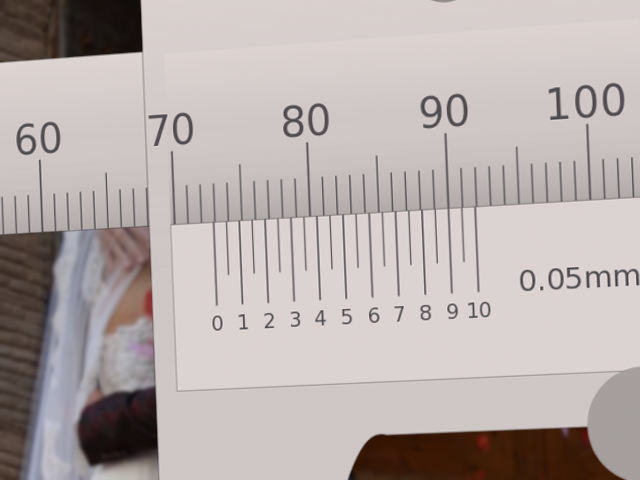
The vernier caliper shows 72.9 (mm)
